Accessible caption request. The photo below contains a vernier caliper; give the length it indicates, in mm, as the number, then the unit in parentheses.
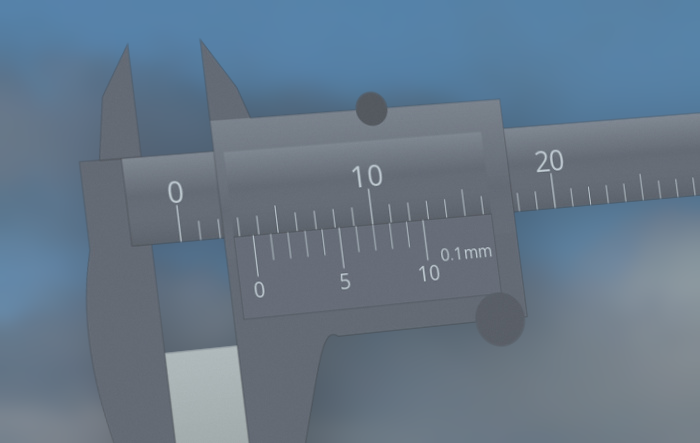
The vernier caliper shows 3.7 (mm)
